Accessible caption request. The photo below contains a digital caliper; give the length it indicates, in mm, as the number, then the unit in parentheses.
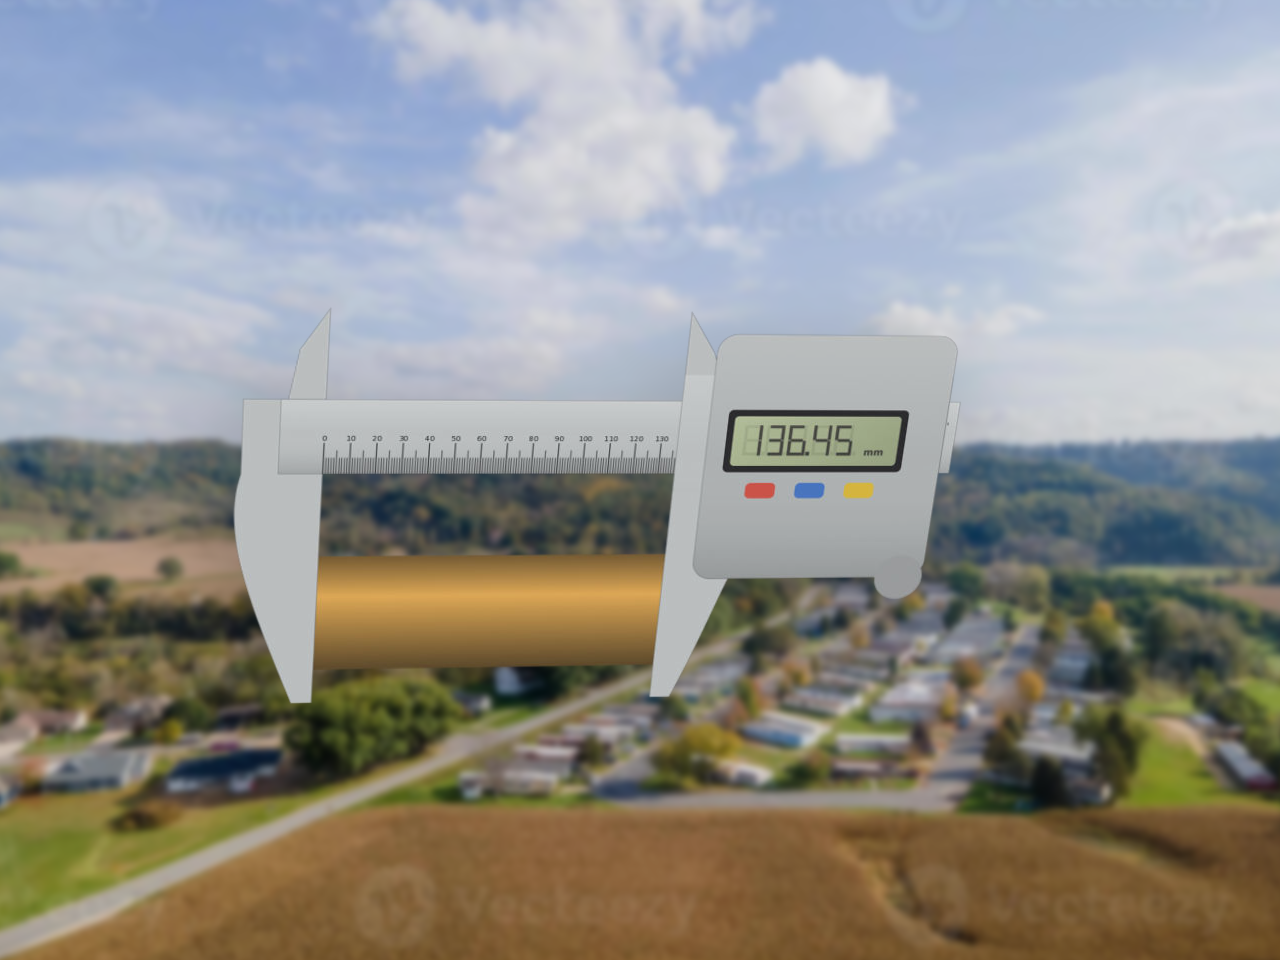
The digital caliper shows 136.45 (mm)
